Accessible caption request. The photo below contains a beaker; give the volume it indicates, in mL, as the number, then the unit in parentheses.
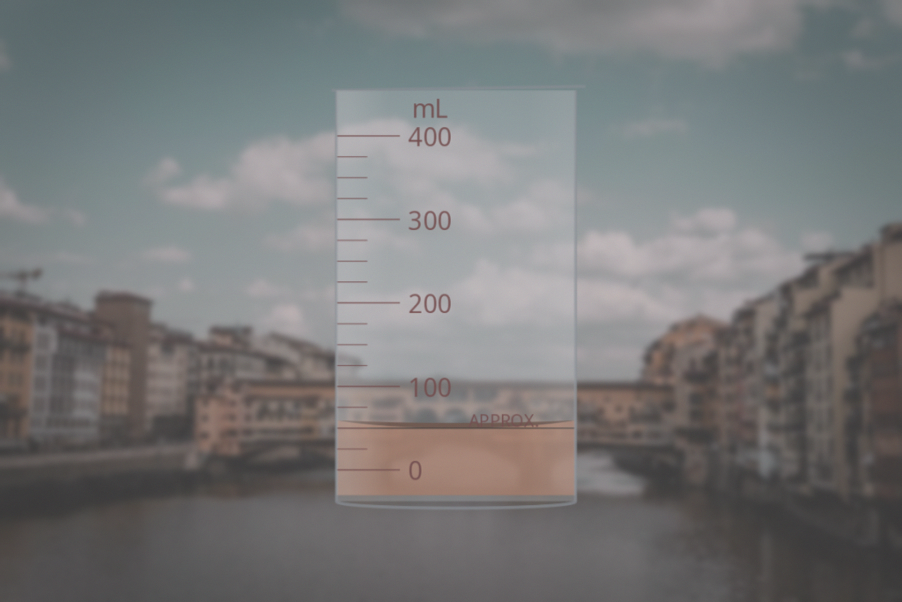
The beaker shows 50 (mL)
